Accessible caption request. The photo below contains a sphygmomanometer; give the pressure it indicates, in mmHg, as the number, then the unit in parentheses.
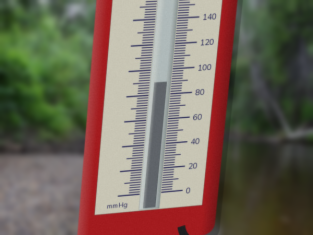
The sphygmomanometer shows 90 (mmHg)
